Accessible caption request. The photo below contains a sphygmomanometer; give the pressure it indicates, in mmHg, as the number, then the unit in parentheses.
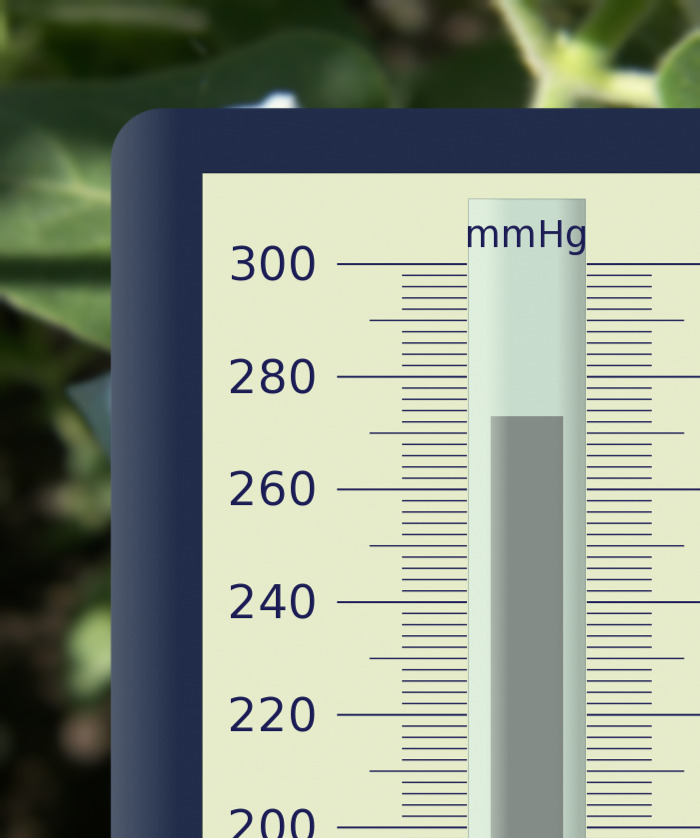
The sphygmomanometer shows 273 (mmHg)
